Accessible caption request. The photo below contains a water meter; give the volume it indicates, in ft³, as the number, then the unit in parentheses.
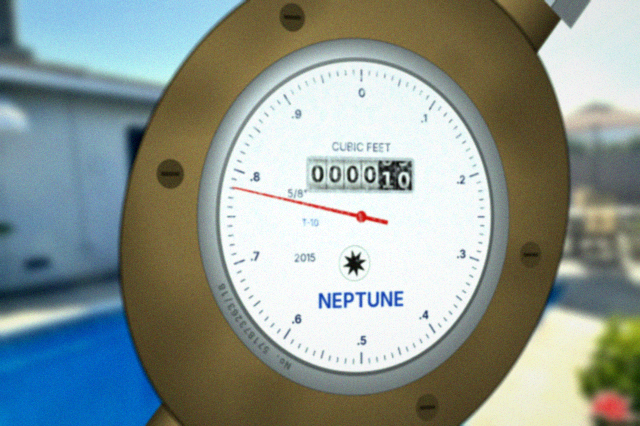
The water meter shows 9.78 (ft³)
